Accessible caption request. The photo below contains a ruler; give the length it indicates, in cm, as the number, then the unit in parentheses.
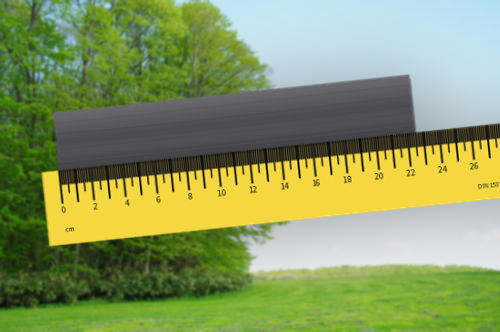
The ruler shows 22.5 (cm)
